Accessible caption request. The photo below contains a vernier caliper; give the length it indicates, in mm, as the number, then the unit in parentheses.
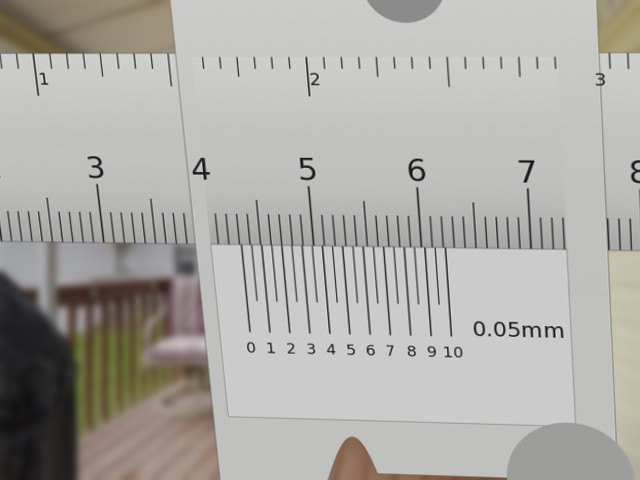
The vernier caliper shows 43.2 (mm)
